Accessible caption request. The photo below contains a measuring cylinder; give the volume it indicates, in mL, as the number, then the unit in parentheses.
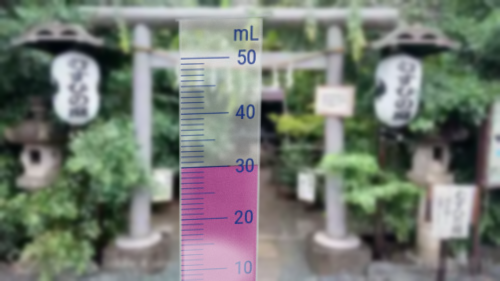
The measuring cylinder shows 30 (mL)
